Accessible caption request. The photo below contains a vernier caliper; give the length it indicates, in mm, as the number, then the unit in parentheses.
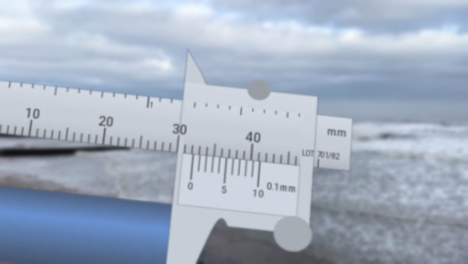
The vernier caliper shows 32.2 (mm)
